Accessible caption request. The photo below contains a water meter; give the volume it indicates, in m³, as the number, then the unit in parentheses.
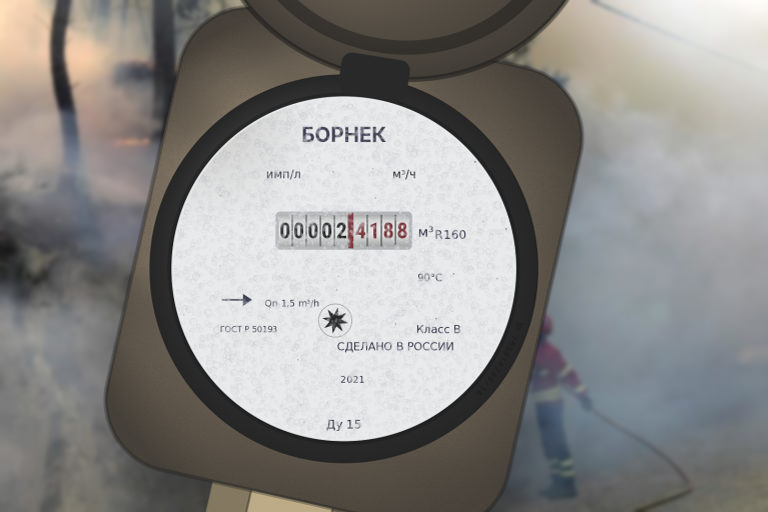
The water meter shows 2.4188 (m³)
